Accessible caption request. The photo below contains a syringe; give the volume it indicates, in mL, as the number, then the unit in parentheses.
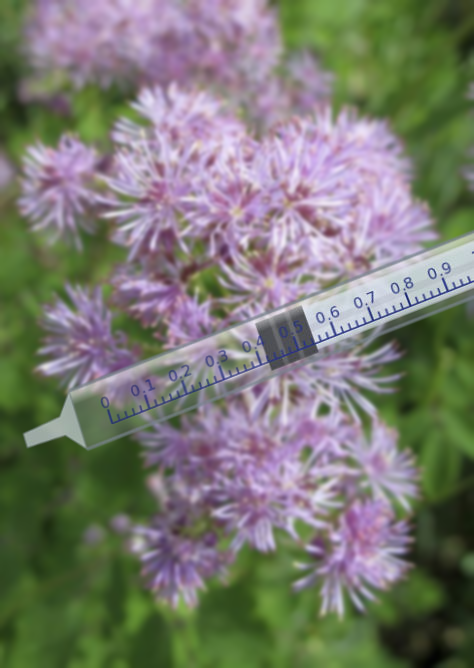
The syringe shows 0.42 (mL)
